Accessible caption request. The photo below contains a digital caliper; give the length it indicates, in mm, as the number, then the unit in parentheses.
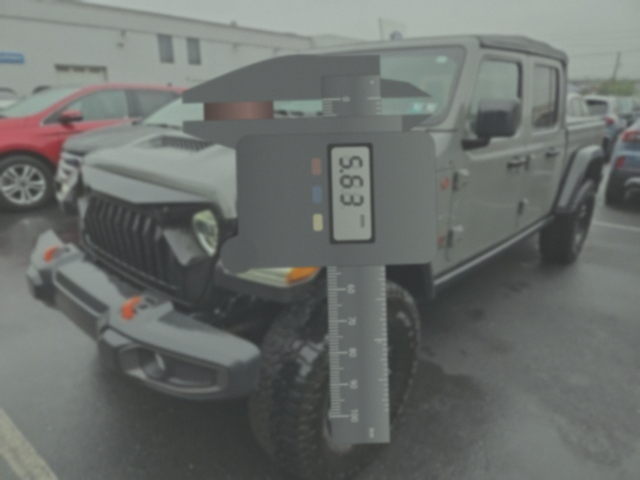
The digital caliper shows 5.63 (mm)
